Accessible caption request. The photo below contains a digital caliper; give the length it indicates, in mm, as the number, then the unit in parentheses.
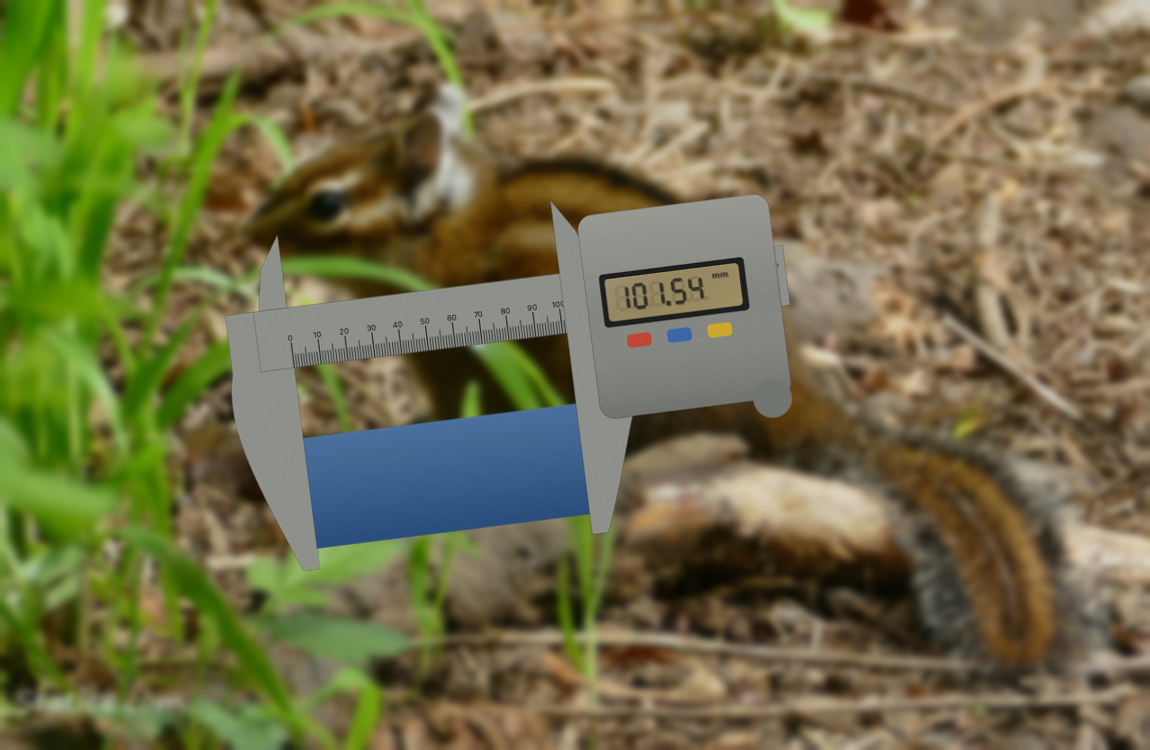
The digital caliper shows 101.54 (mm)
